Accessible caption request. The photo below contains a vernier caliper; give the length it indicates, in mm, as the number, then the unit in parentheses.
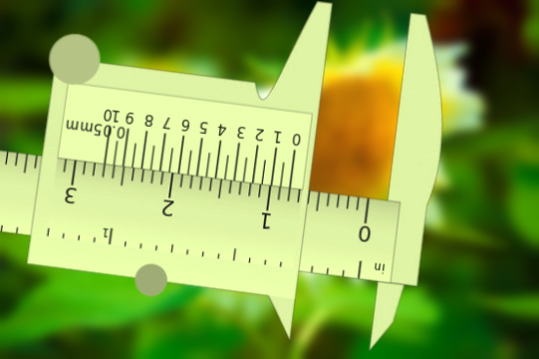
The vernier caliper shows 8.0 (mm)
